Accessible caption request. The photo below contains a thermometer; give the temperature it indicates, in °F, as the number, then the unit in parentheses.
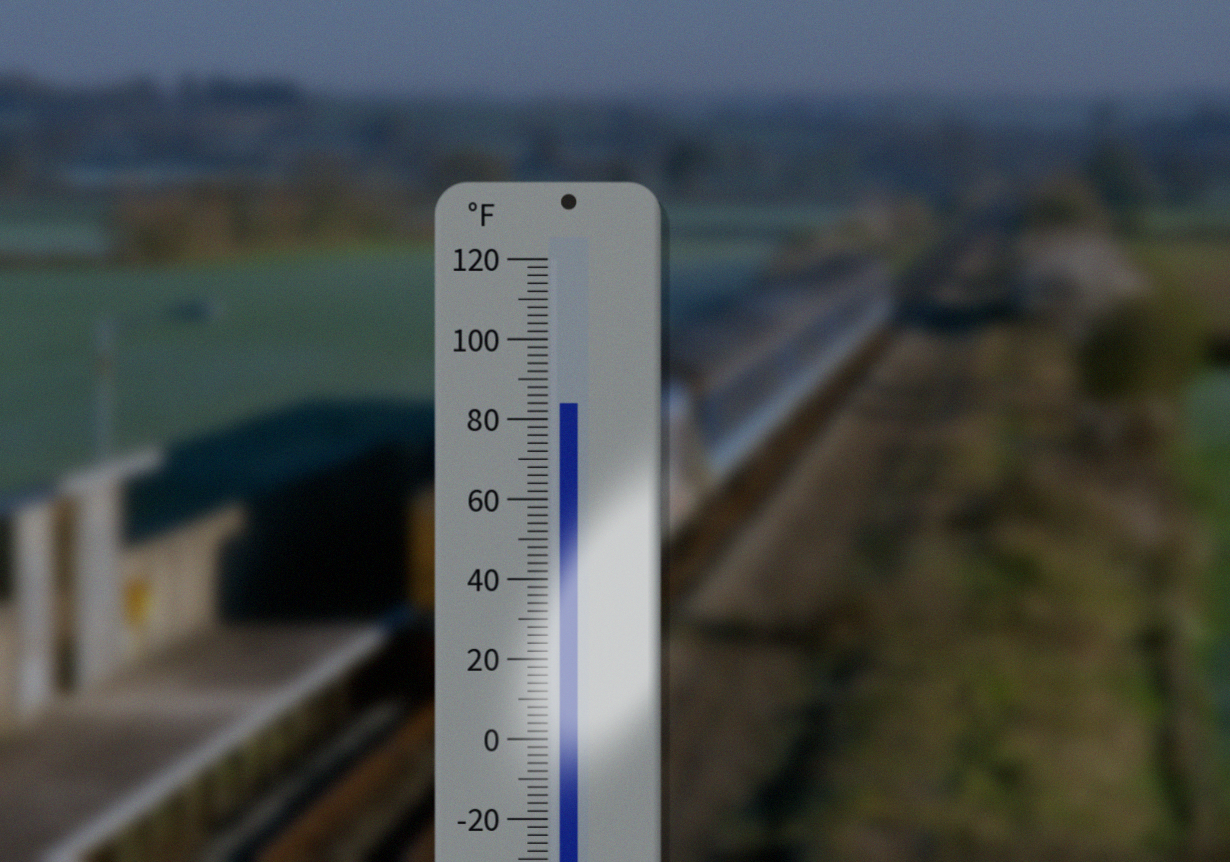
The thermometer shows 84 (°F)
